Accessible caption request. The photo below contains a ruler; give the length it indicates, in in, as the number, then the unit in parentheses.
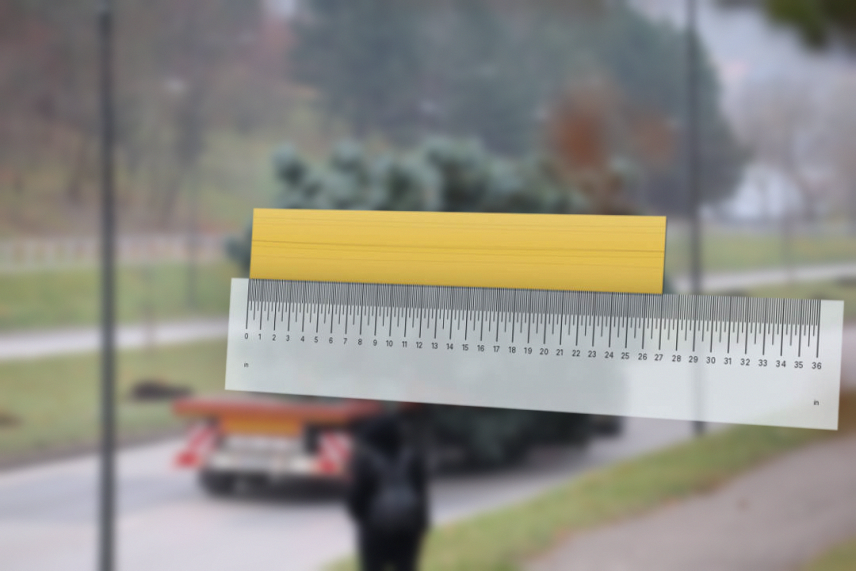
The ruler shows 27 (in)
